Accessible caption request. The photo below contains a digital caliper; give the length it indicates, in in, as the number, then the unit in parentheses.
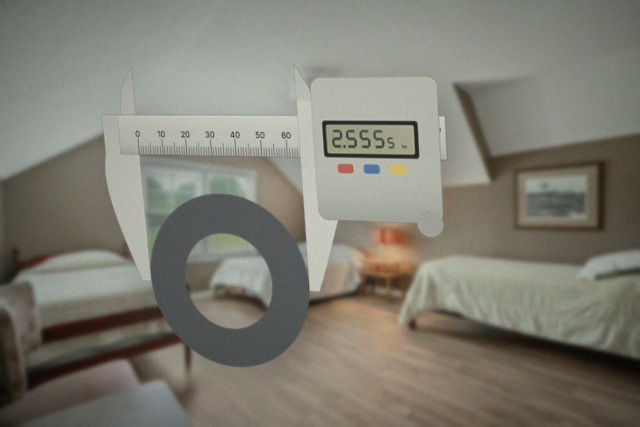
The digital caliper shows 2.5555 (in)
